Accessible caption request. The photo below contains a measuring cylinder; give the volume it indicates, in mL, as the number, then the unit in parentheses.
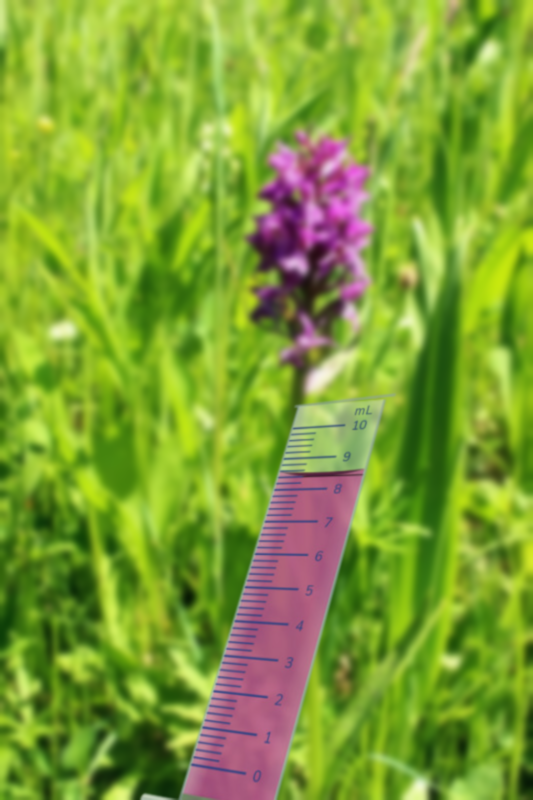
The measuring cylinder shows 8.4 (mL)
